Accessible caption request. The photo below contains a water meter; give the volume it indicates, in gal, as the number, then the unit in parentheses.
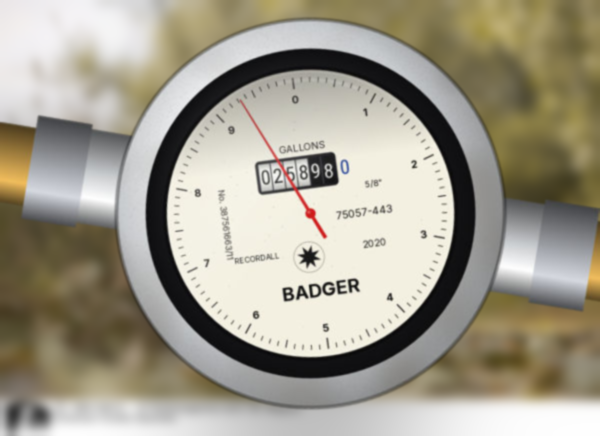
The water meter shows 258979.3 (gal)
